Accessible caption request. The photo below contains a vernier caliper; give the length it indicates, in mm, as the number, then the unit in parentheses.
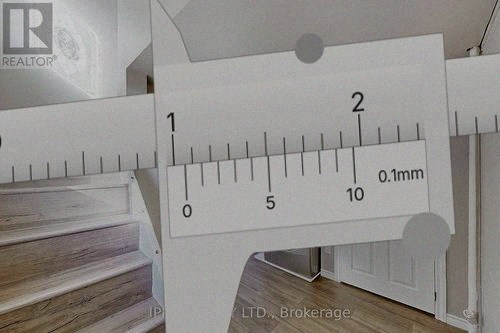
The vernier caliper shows 10.6 (mm)
